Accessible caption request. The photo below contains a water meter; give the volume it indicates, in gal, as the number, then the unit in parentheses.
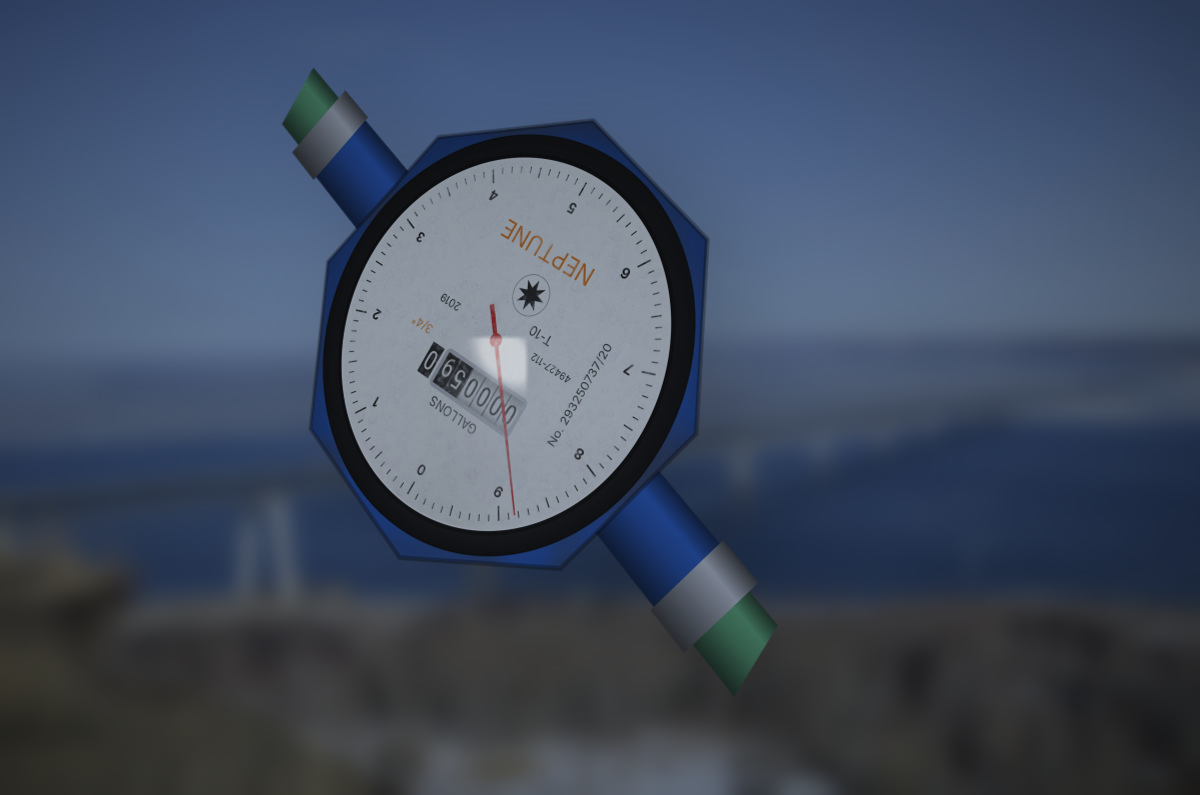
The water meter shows 588.8 (gal)
